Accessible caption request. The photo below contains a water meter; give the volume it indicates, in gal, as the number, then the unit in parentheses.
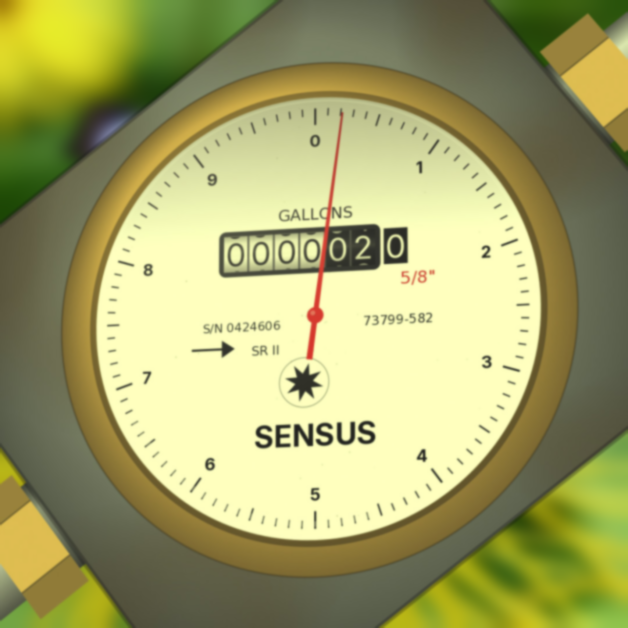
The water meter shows 20.2 (gal)
